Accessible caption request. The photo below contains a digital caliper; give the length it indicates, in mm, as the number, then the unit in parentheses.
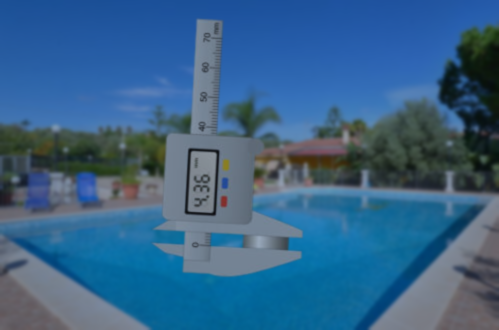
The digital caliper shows 4.36 (mm)
